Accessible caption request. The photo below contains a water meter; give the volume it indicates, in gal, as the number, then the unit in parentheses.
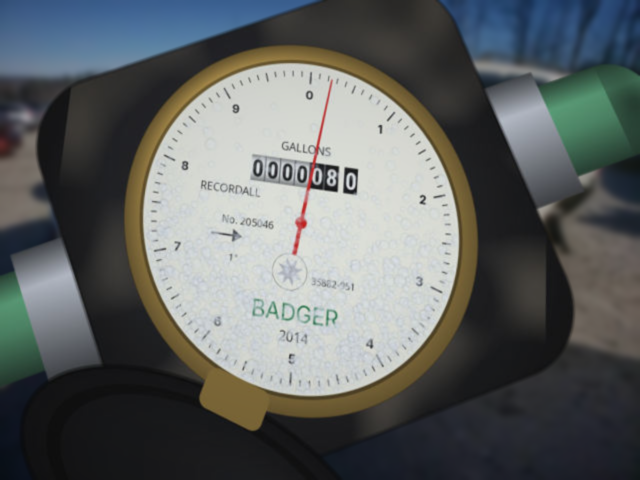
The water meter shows 80.2 (gal)
